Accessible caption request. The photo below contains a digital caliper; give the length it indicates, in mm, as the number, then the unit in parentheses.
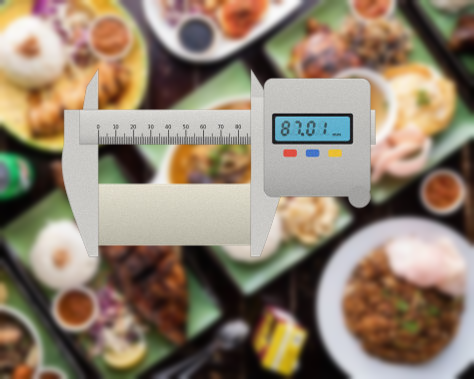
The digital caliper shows 87.01 (mm)
